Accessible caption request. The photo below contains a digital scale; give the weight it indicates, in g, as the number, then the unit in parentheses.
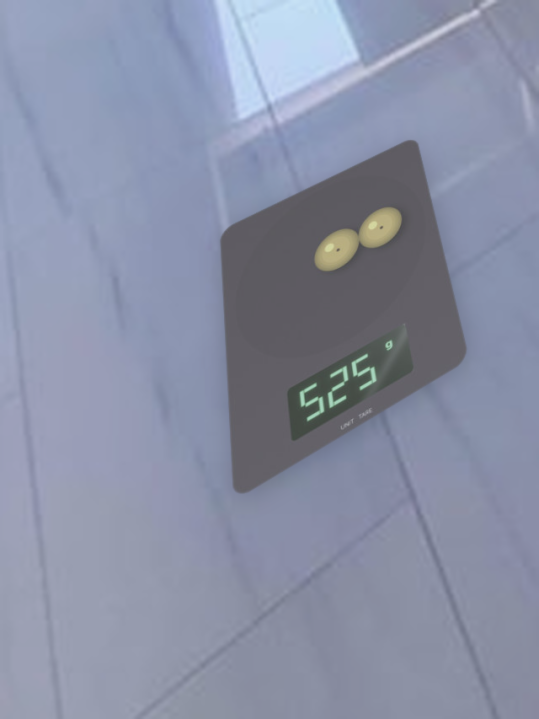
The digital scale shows 525 (g)
